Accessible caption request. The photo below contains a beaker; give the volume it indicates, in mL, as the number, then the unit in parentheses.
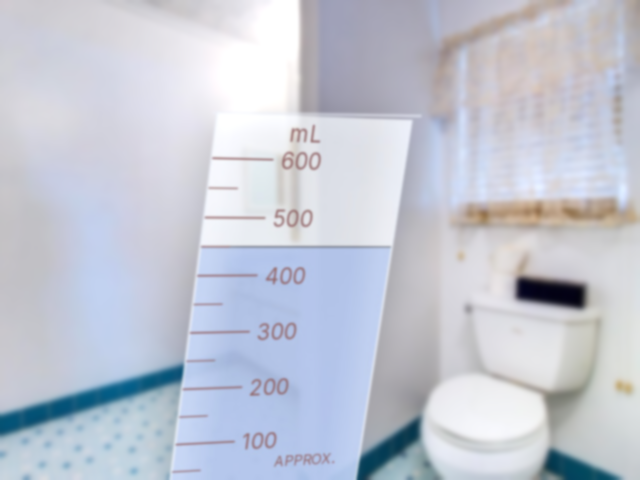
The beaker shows 450 (mL)
